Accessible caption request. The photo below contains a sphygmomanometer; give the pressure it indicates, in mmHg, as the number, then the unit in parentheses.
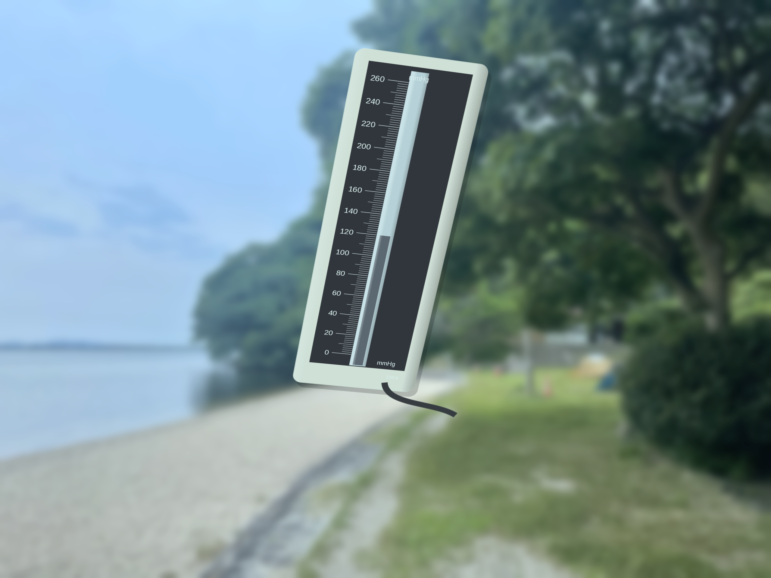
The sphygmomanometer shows 120 (mmHg)
